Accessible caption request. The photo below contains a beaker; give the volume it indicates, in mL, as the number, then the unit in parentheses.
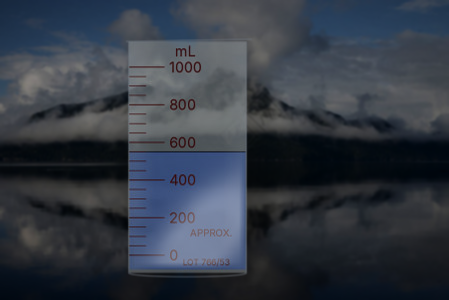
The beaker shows 550 (mL)
